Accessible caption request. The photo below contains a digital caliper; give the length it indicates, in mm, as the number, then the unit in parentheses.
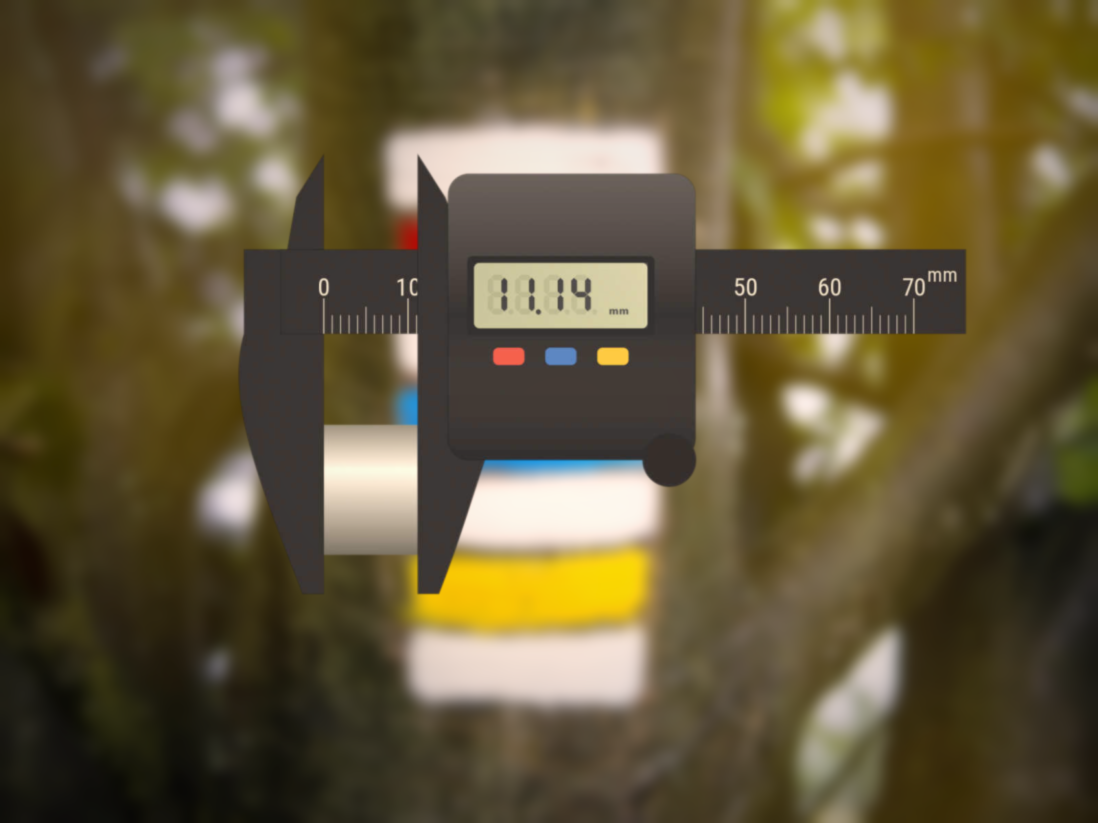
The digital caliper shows 11.14 (mm)
